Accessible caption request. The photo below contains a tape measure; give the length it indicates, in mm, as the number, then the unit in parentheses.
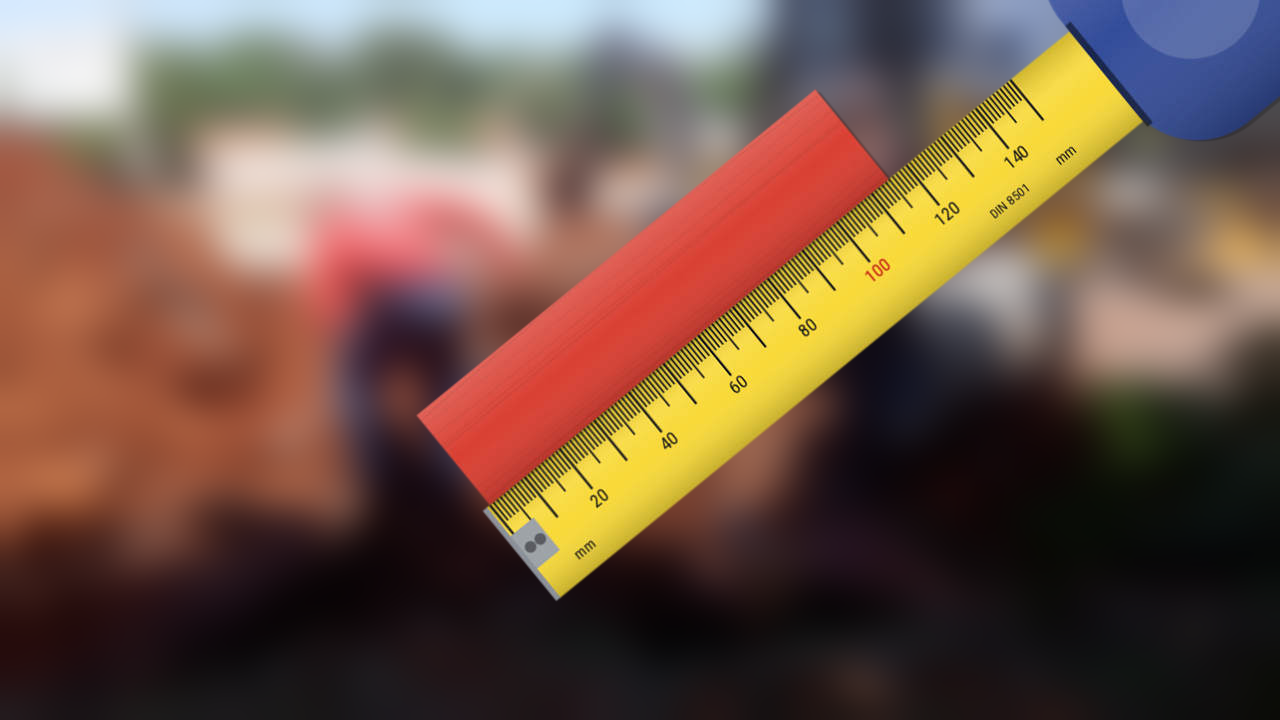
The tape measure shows 115 (mm)
